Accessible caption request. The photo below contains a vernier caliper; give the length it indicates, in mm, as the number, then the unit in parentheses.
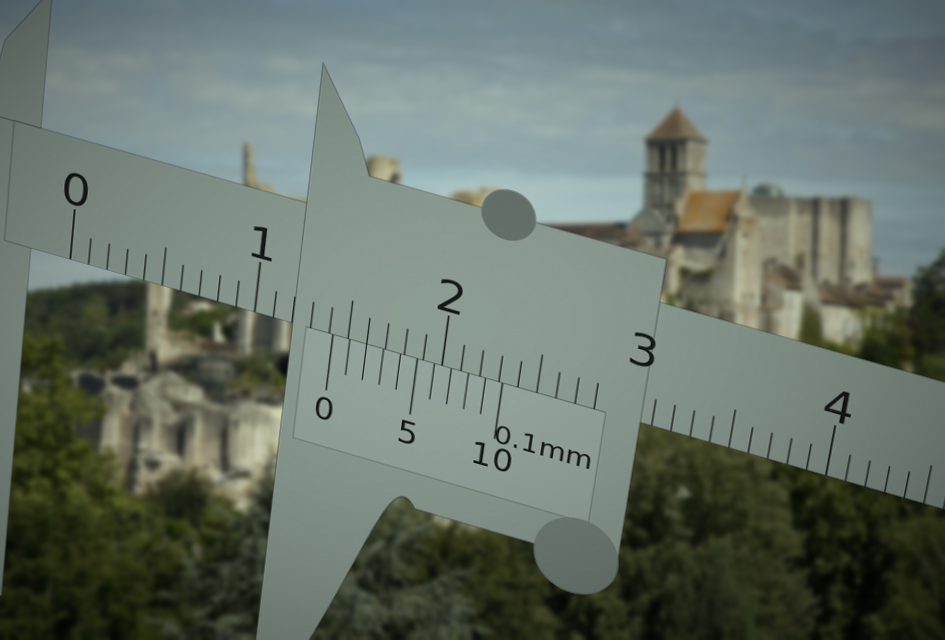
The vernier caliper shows 14.2 (mm)
